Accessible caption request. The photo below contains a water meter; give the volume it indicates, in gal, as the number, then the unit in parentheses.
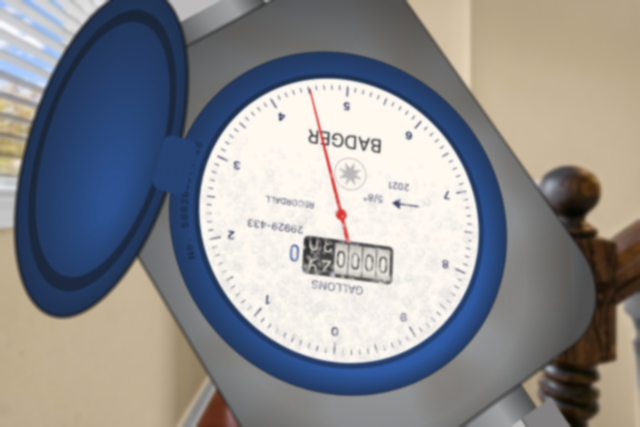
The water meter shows 294.5 (gal)
